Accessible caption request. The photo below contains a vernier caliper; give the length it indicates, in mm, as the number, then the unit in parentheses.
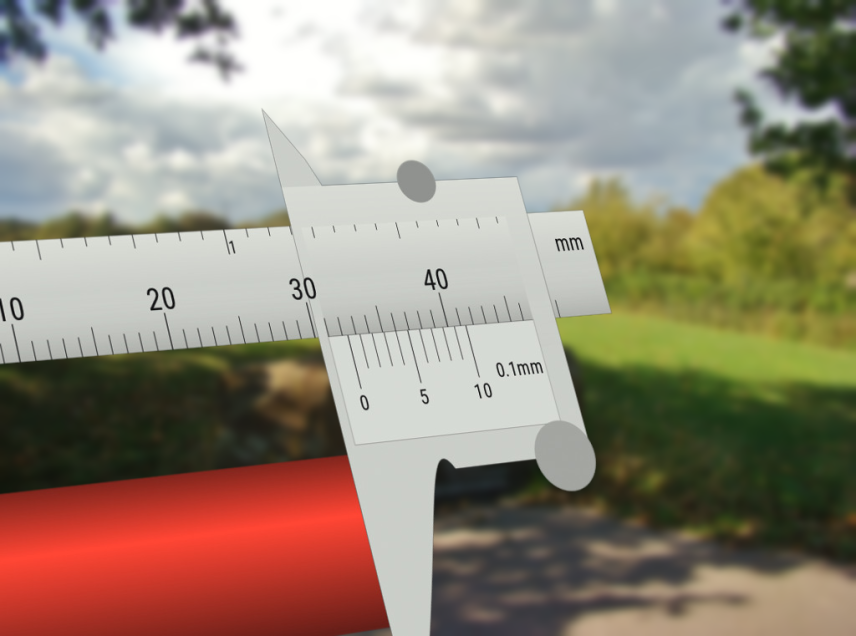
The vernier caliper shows 32.4 (mm)
